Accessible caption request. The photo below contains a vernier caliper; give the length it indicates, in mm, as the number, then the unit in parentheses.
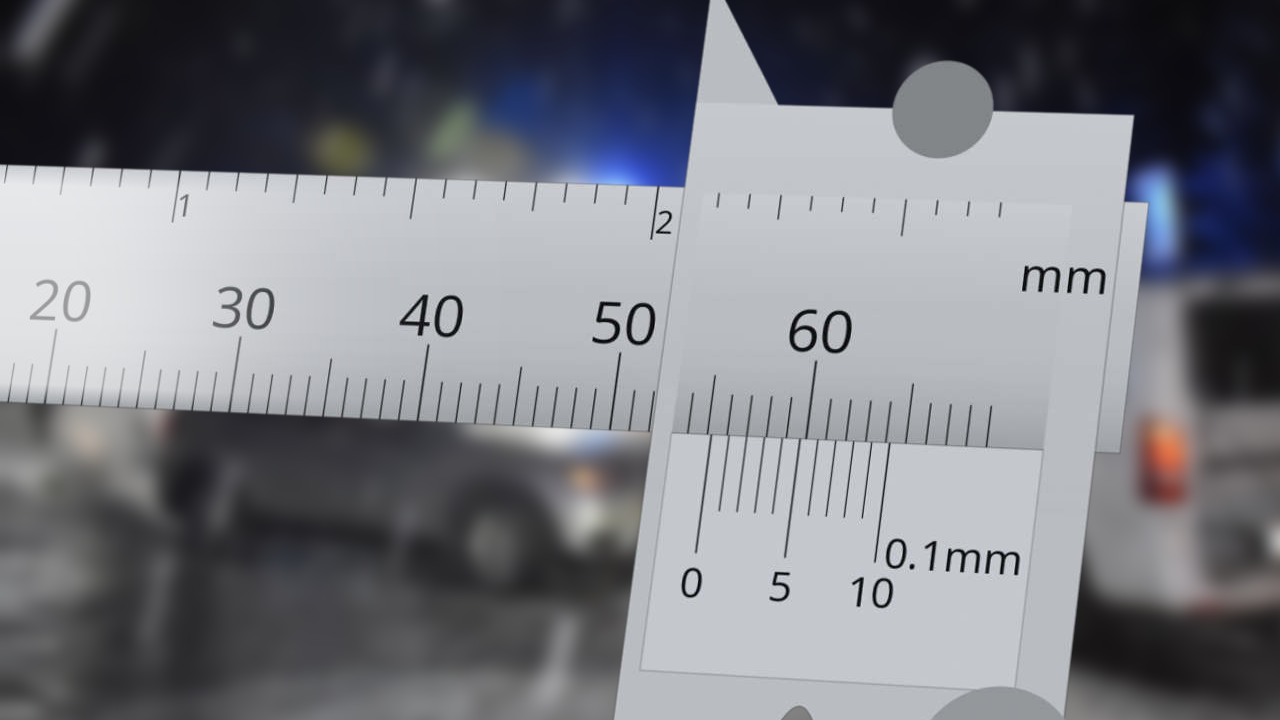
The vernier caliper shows 55.2 (mm)
